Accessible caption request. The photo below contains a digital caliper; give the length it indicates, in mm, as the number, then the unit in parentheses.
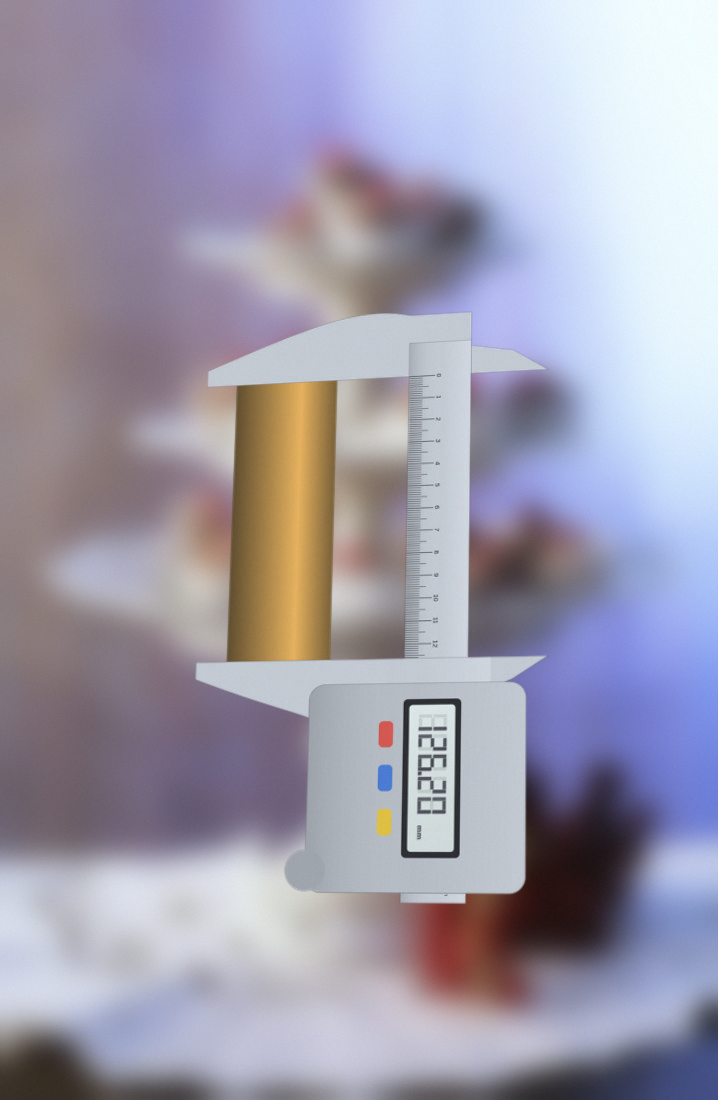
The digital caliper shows 126.20 (mm)
